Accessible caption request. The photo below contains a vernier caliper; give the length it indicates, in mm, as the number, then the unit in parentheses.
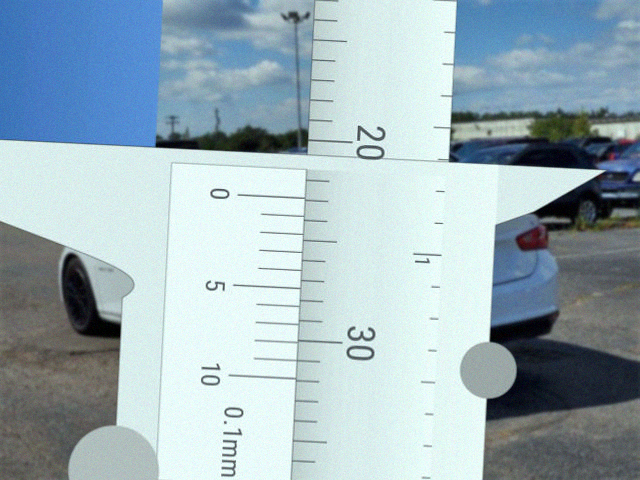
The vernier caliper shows 22.9 (mm)
